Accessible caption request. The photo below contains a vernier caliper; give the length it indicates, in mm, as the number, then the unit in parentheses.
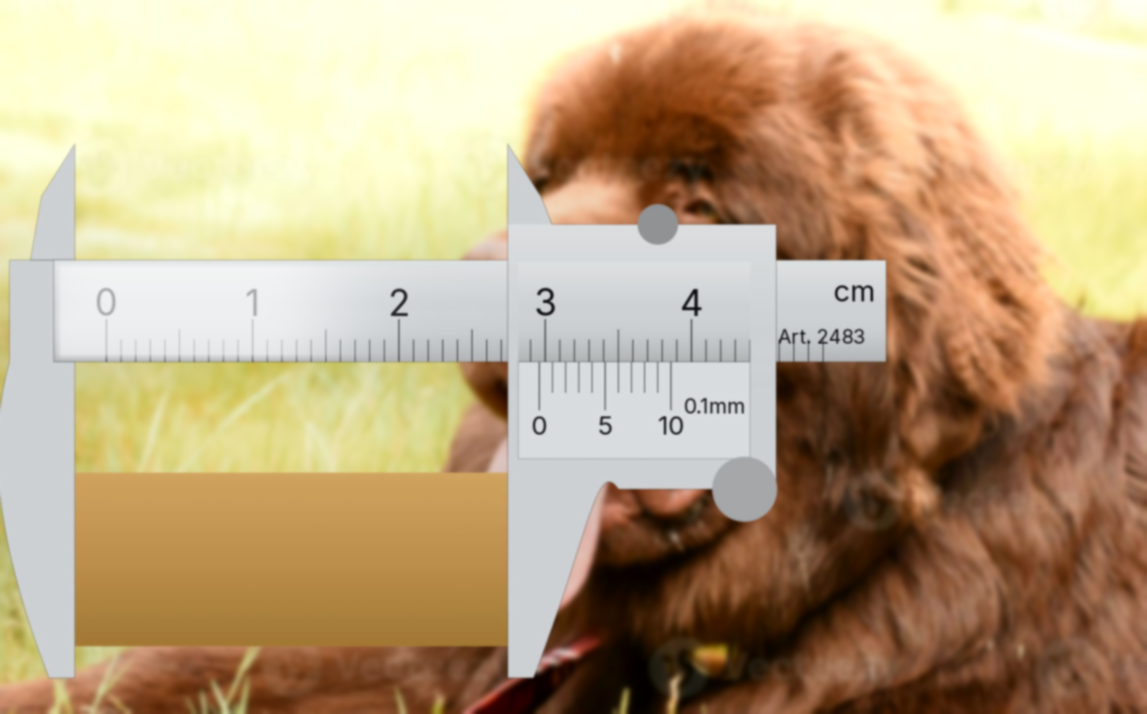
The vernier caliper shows 29.6 (mm)
